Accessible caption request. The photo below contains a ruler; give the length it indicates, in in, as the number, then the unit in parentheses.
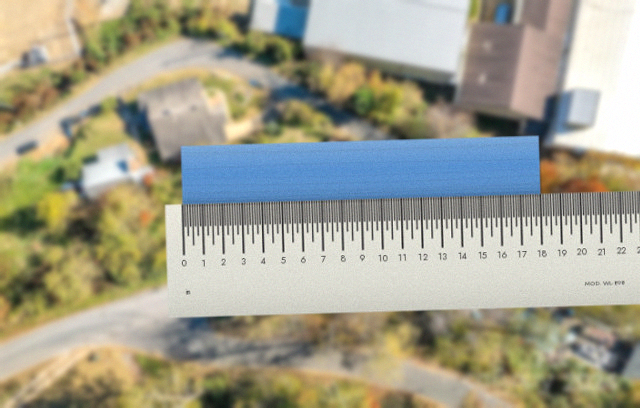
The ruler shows 18 (in)
